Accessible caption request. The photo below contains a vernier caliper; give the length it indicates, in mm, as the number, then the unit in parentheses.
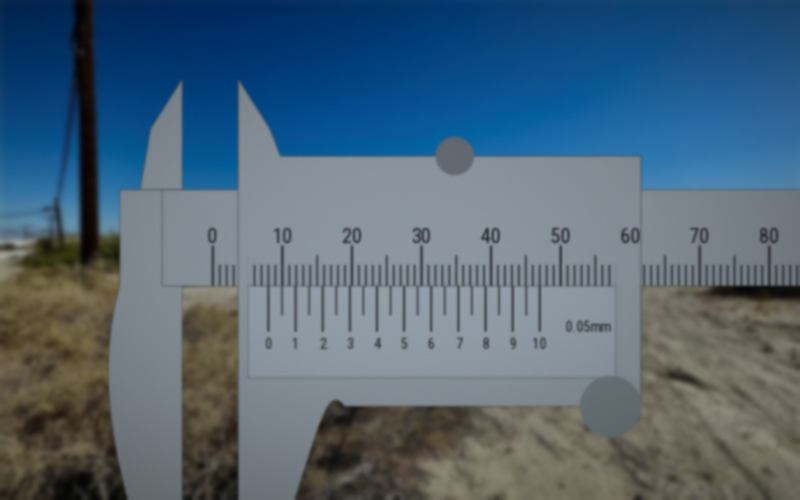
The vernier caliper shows 8.0 (mm)
